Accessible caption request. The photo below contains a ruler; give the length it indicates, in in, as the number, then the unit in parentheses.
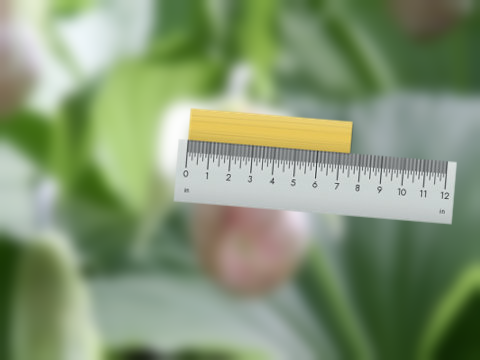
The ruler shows 7.5 (in)
